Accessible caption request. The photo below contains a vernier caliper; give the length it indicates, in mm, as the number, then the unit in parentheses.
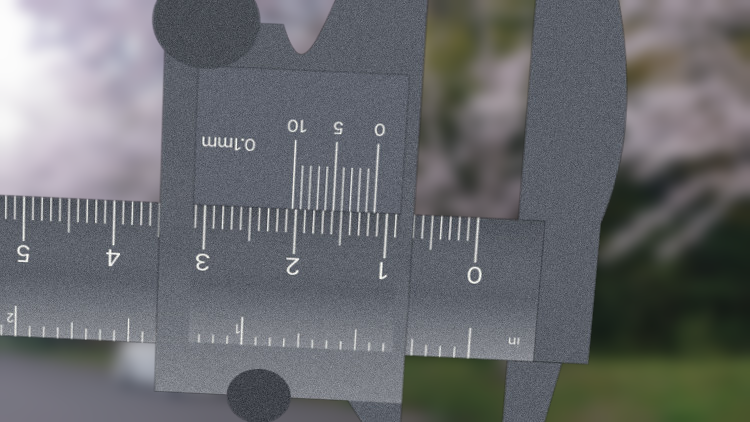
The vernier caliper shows 11.4 (mm)
